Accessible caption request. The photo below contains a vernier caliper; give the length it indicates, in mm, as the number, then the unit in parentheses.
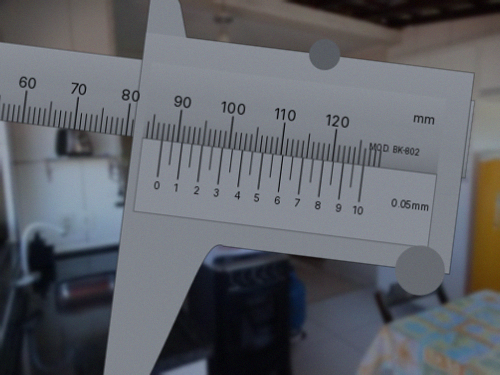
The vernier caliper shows 87.0 (mm)
